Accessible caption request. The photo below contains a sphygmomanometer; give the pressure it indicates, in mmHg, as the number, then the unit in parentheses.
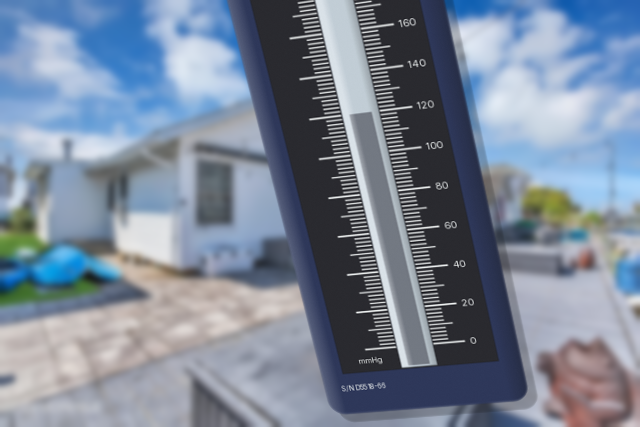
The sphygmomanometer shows 120 (mmHg)
